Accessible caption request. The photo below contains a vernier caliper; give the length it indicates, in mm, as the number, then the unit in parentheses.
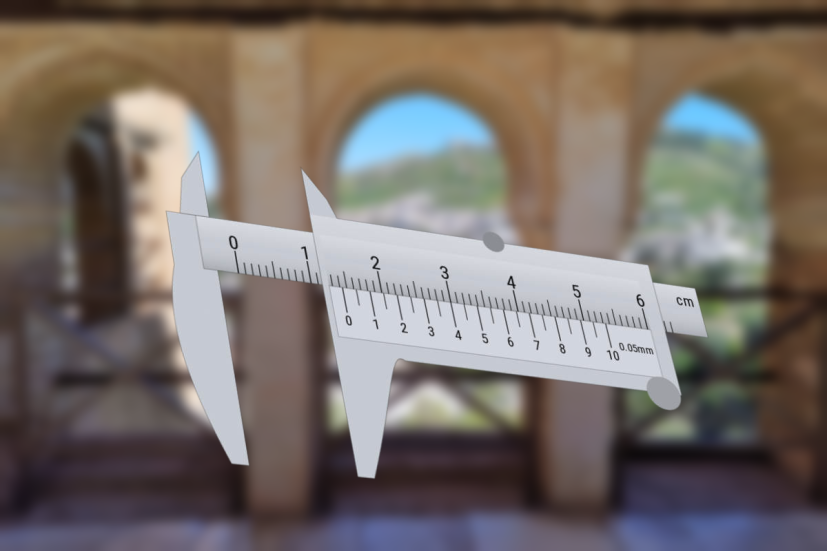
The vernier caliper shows 14.4 (mm)
